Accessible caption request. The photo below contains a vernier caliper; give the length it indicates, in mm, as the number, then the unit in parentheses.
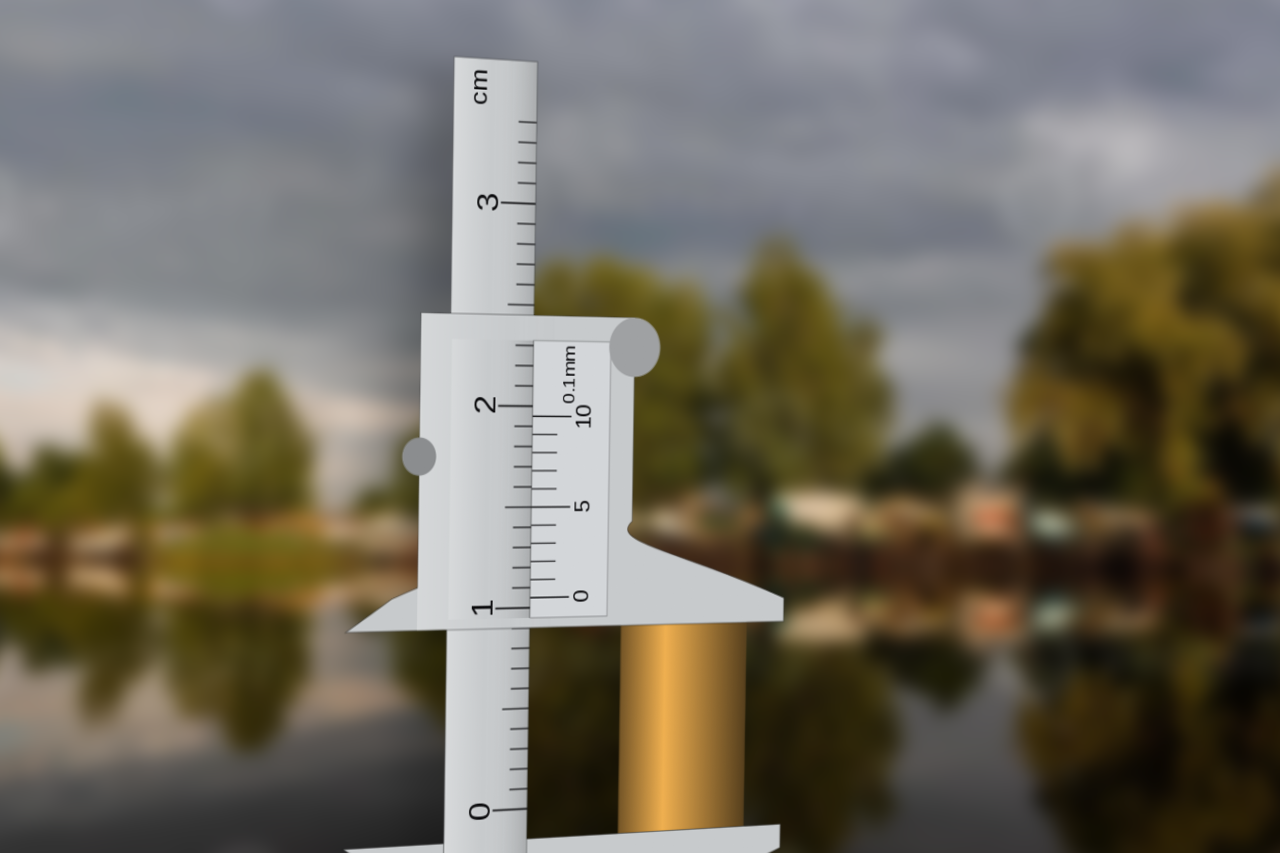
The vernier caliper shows 10.5 (mm)
